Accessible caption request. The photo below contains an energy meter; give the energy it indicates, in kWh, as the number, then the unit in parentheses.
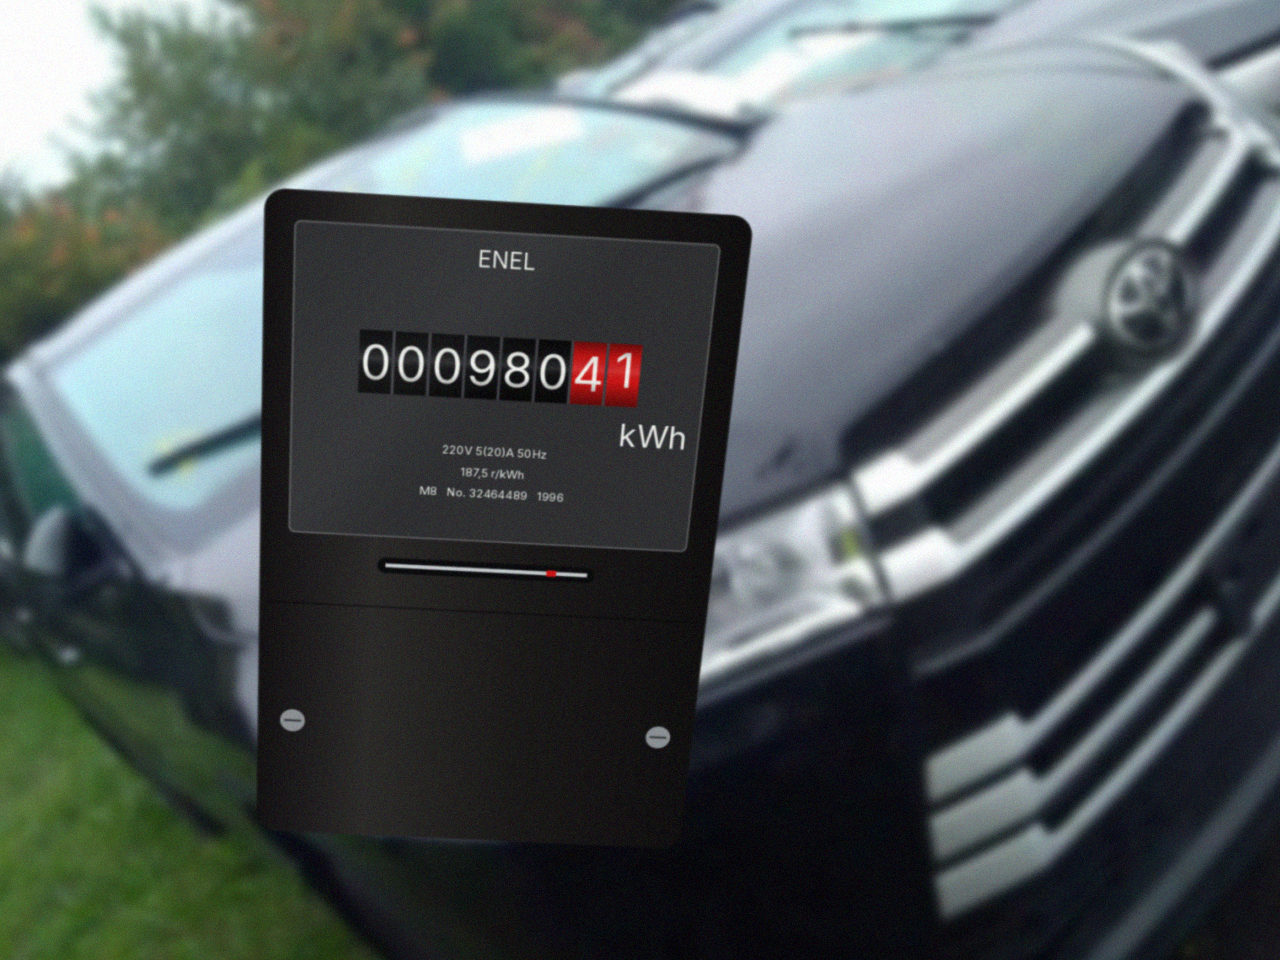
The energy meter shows 980.41 (kWh)
